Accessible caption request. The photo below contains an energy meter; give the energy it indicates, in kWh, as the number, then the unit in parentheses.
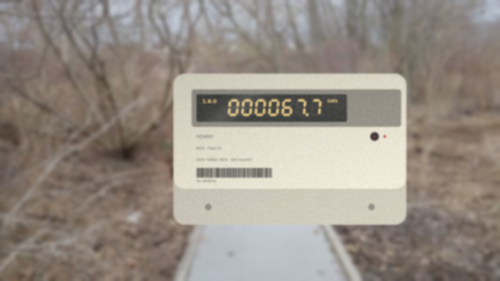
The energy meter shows 67.7 (kWh)
